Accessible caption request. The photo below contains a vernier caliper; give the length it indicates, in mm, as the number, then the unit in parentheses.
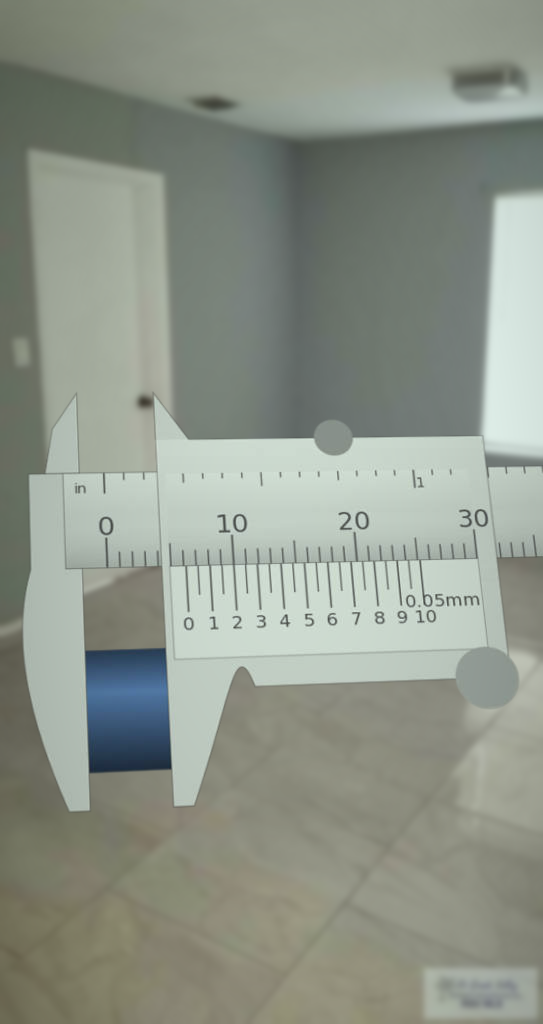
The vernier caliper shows 6.2 (mm)
